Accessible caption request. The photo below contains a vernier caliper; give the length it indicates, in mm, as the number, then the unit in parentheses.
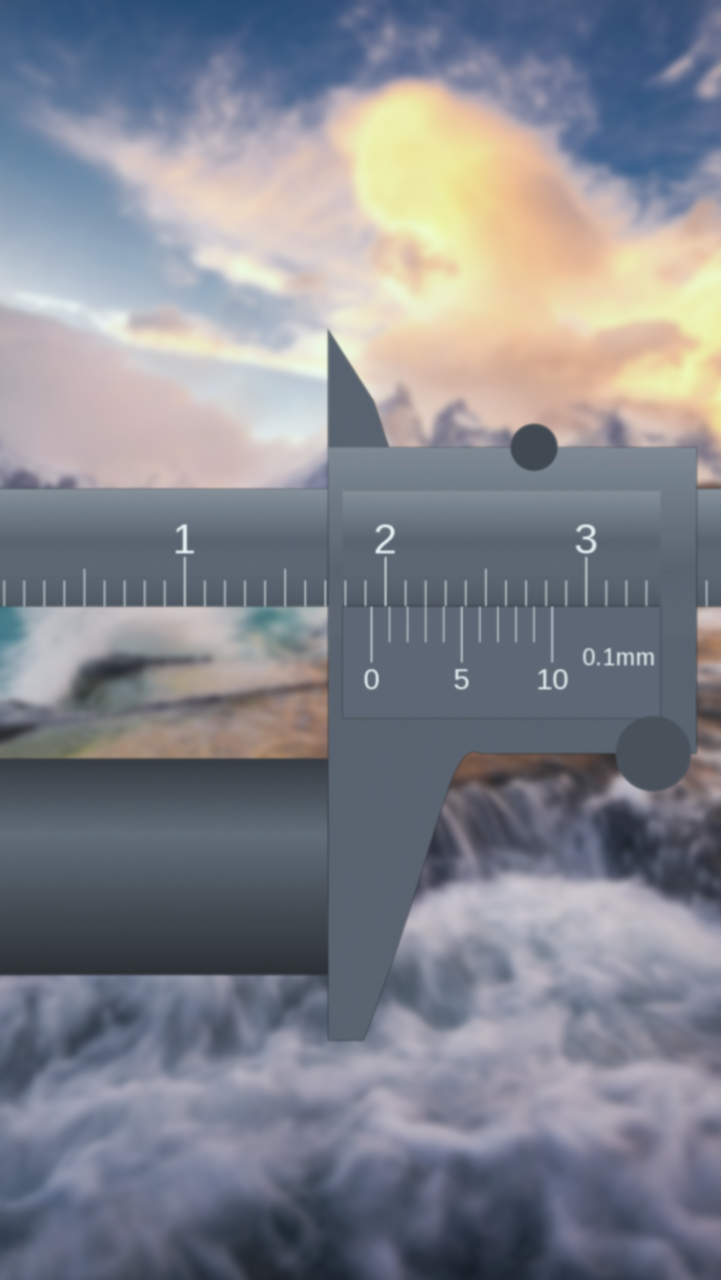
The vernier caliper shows 19.3 (mm)
